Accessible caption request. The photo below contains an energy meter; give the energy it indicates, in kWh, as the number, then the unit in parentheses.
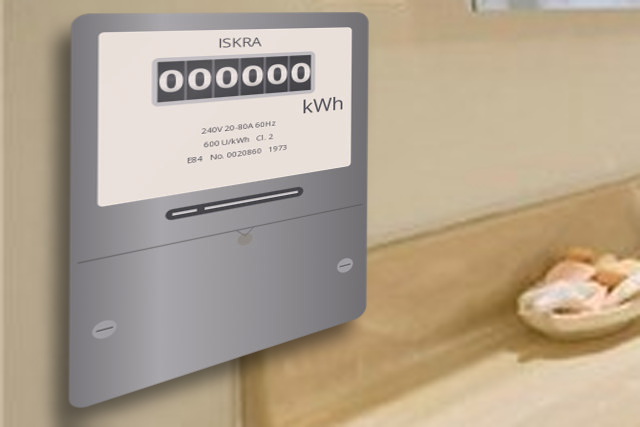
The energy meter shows 0 (kWh)
